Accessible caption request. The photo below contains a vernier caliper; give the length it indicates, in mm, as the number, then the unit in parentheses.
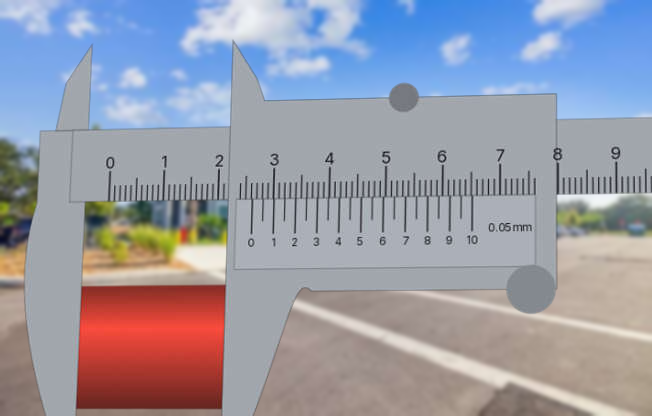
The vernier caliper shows 26.2 (mm)
